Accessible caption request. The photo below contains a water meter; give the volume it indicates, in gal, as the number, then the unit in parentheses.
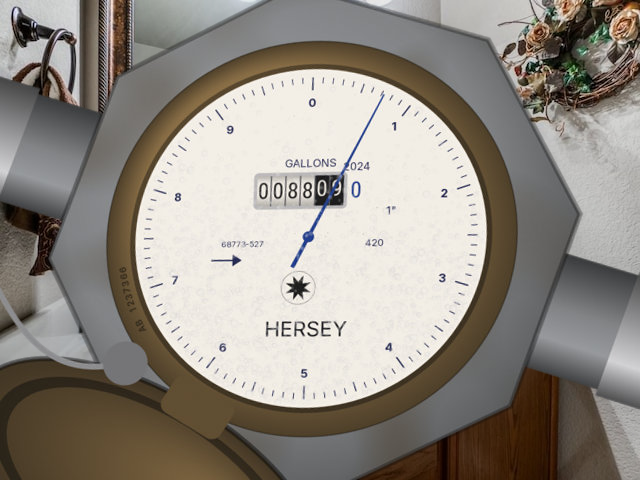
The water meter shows 88090.7 (gal)
